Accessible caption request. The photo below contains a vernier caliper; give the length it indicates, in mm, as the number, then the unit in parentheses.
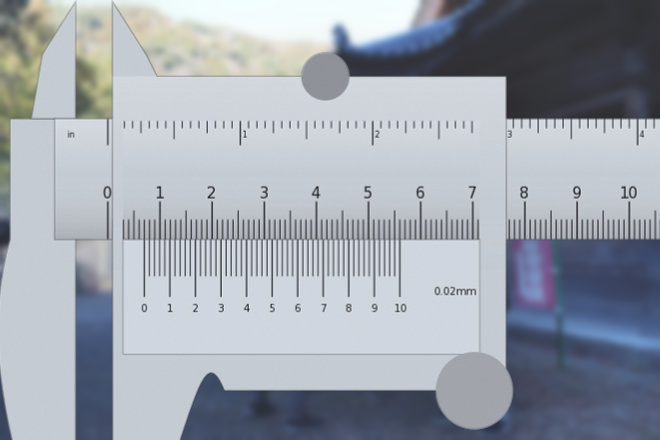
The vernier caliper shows 7.0 (mm)
